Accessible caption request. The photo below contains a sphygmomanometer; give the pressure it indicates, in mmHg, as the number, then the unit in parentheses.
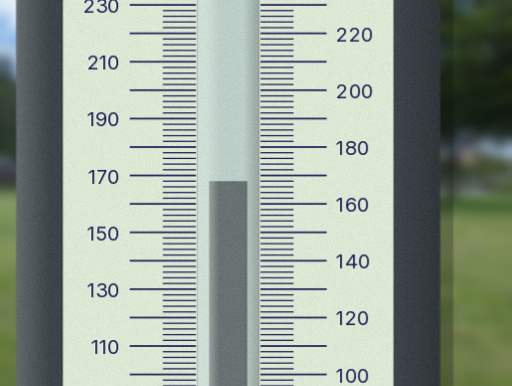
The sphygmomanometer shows 168 (mmHg)
